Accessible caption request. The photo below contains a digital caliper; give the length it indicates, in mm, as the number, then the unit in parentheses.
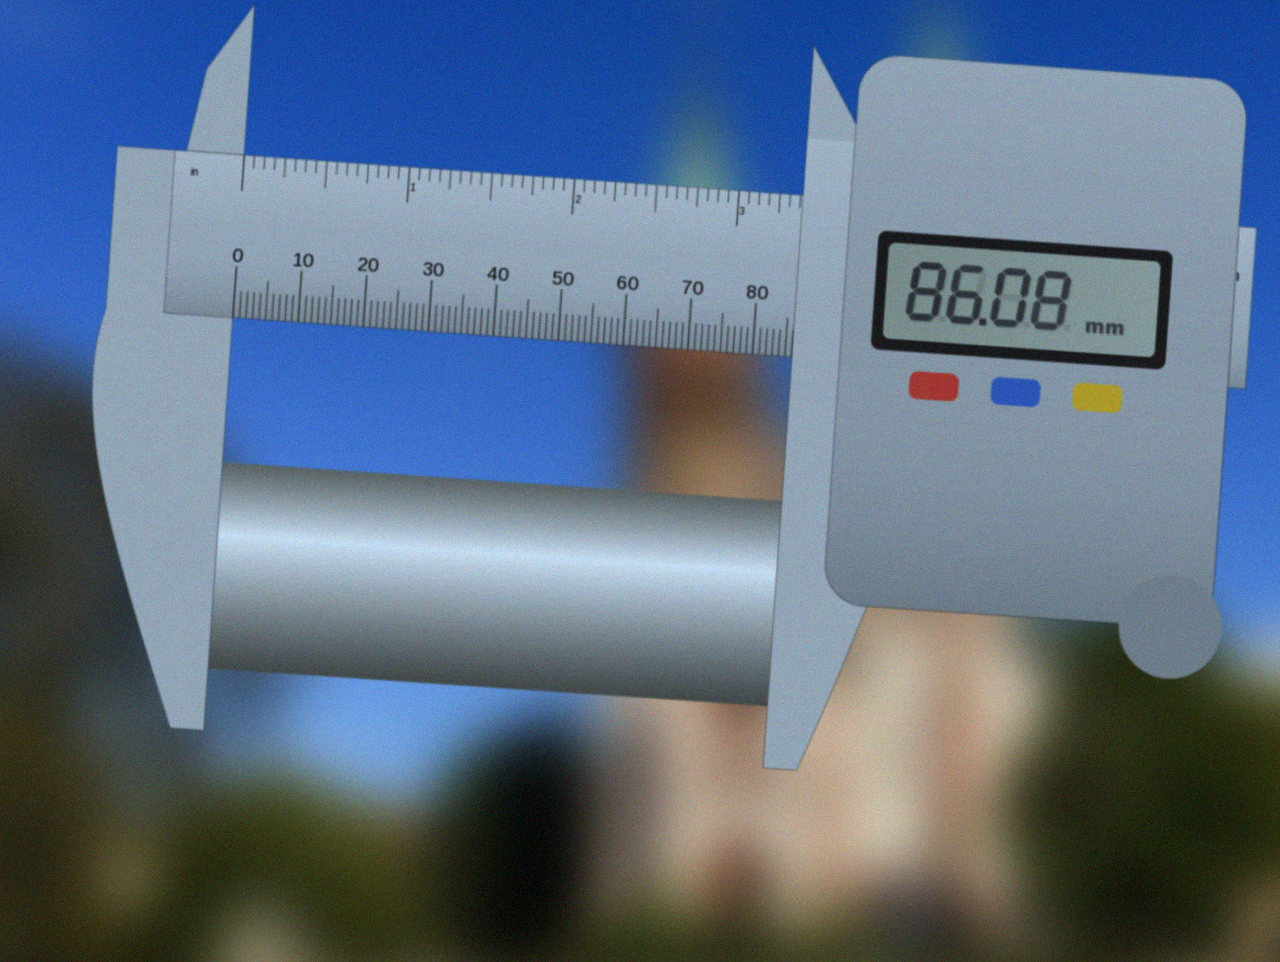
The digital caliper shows 86.08 (mm)
